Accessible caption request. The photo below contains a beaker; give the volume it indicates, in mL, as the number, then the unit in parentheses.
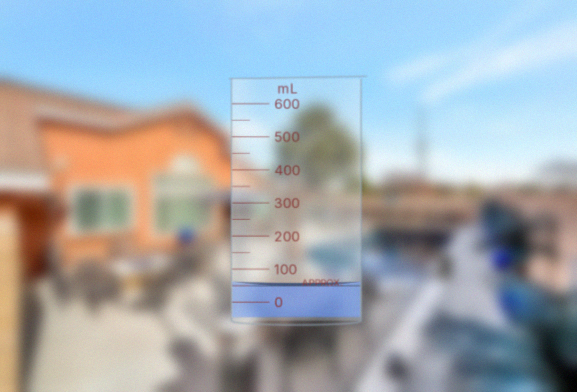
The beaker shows 50 (mL)
